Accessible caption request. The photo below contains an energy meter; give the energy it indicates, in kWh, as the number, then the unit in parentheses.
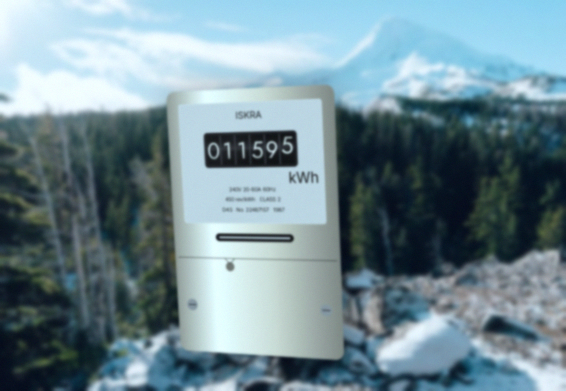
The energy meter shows 11595 (kWh)
